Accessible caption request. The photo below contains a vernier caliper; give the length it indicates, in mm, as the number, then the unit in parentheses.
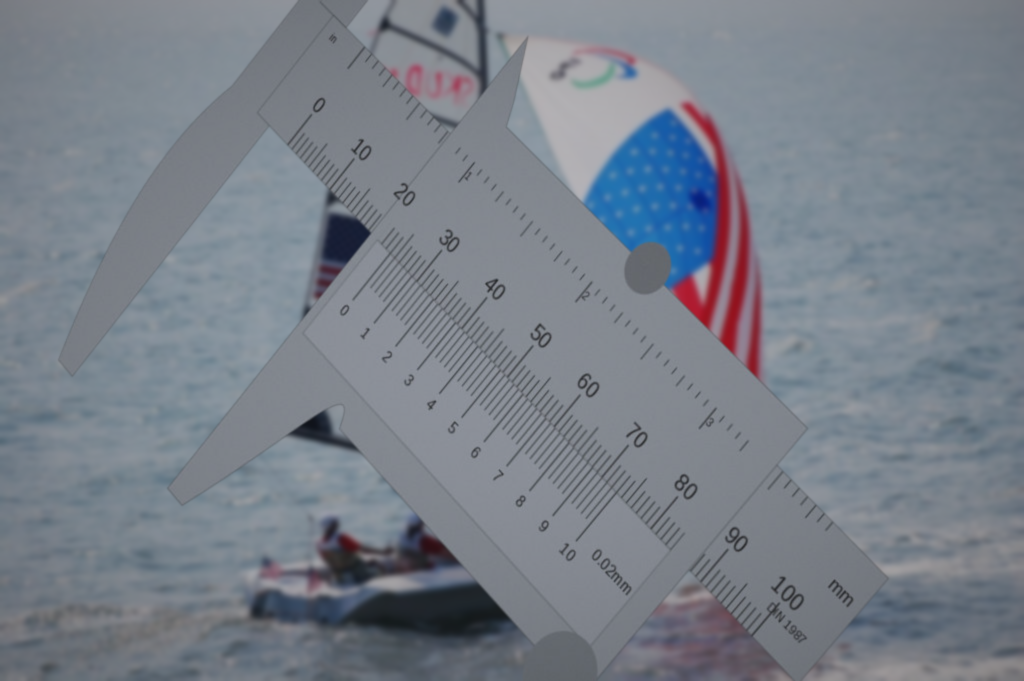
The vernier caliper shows 24.0 (mm)
